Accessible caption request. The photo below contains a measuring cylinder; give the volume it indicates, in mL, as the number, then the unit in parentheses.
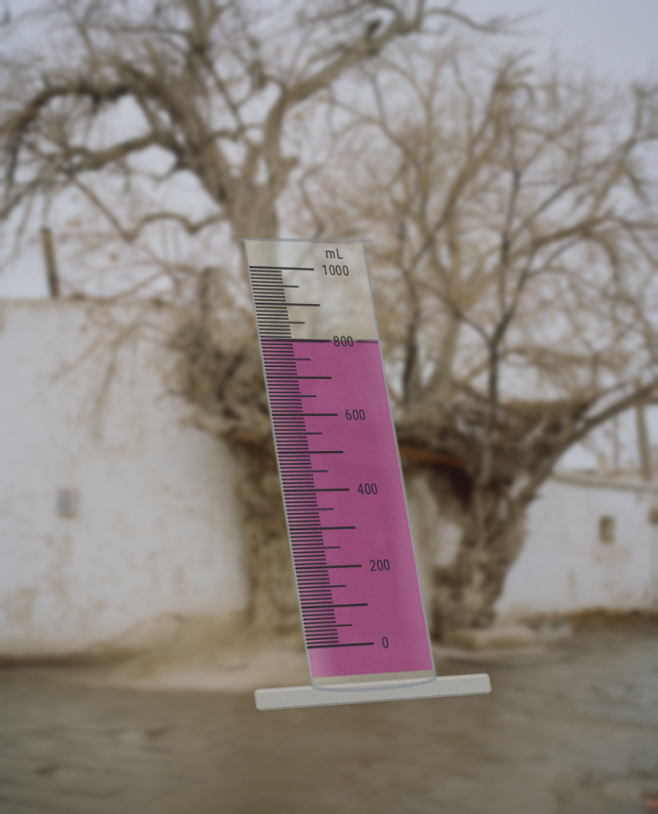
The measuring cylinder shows 800 (mL)
